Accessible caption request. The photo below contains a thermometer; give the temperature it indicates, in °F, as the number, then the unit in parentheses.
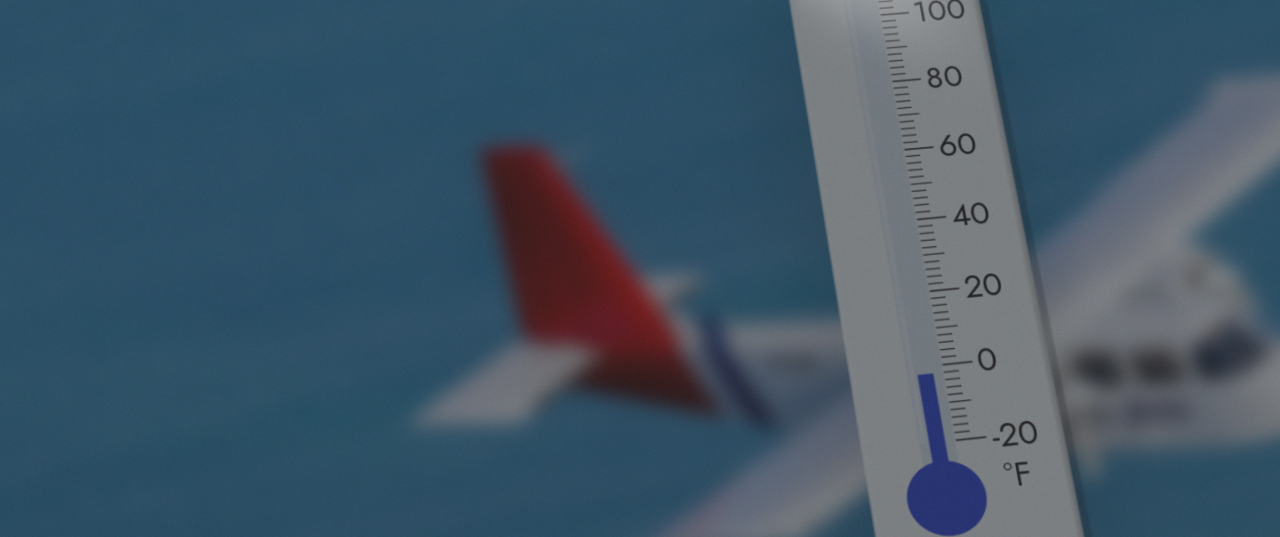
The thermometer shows -2 (°F)
